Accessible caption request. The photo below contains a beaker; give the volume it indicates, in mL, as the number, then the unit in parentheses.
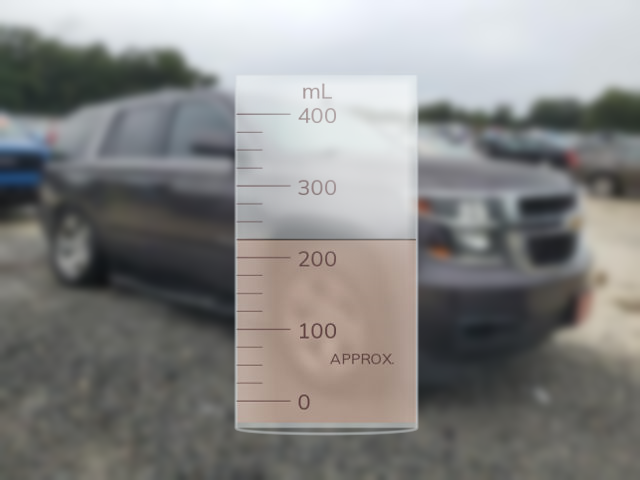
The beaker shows 225 (mL)
